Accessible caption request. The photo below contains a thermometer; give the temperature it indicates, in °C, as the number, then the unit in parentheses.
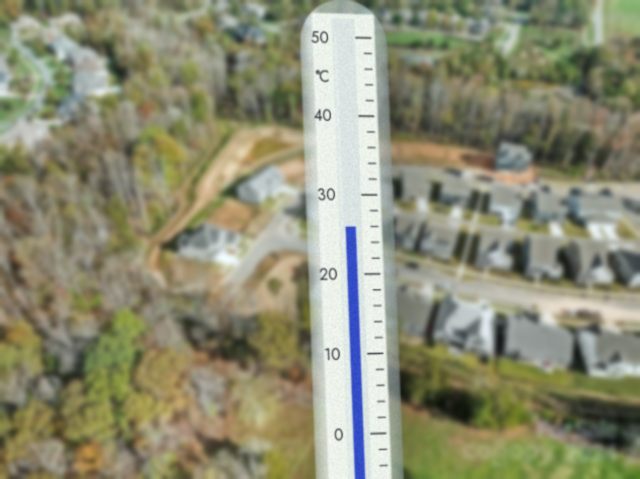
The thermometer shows 26 (°C)
